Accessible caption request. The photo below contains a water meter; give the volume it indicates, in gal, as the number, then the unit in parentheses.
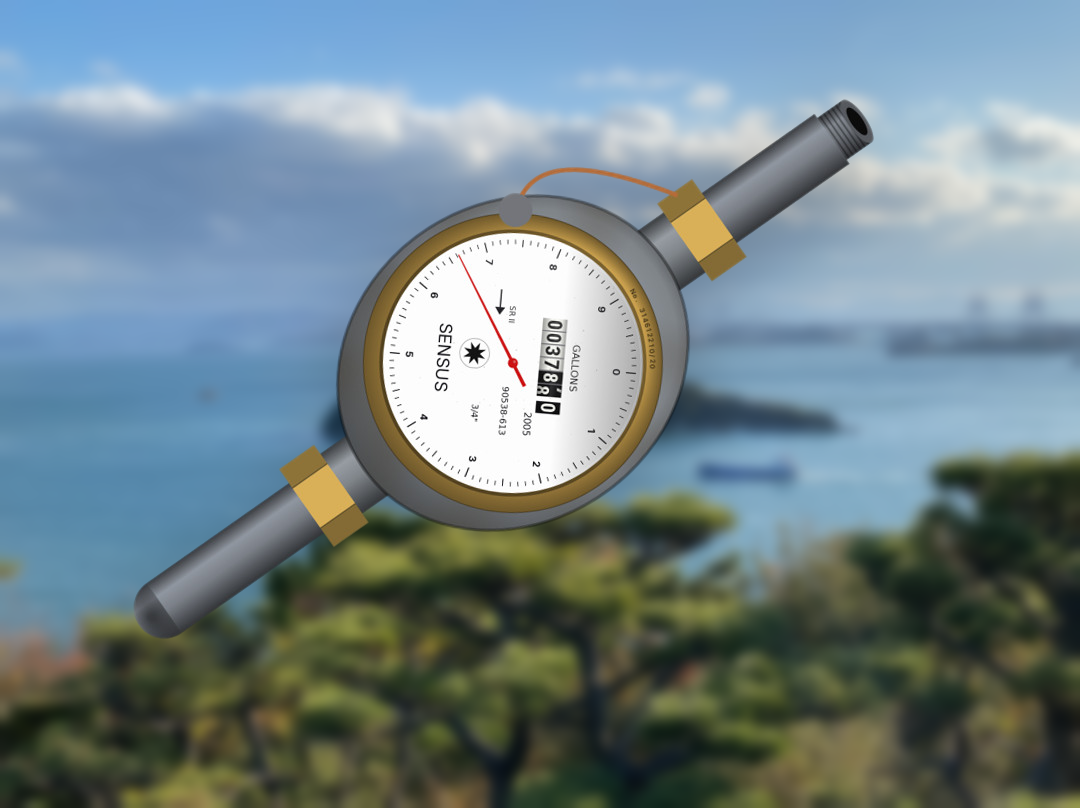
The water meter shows 37876.6 (gal)
